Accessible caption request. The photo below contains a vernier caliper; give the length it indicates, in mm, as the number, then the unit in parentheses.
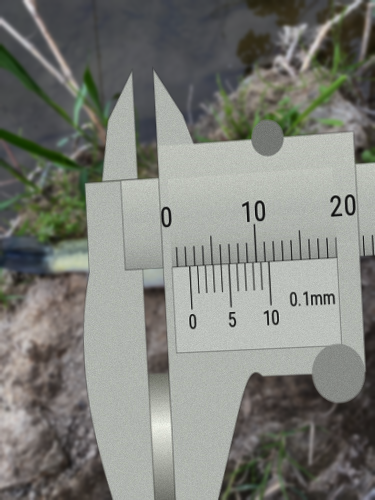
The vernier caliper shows 2.4 (mm)
